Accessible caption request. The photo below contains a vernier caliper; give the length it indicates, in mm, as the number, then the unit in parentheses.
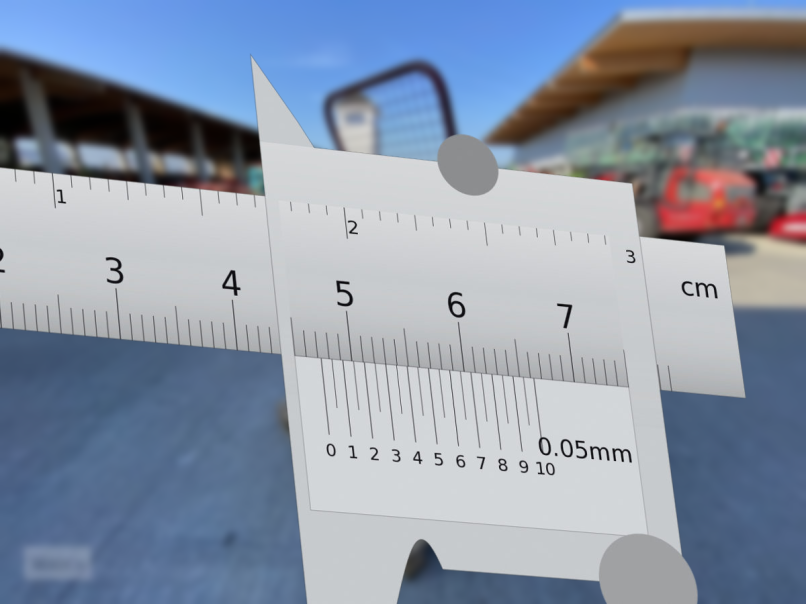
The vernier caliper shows 47.3 (mm)
